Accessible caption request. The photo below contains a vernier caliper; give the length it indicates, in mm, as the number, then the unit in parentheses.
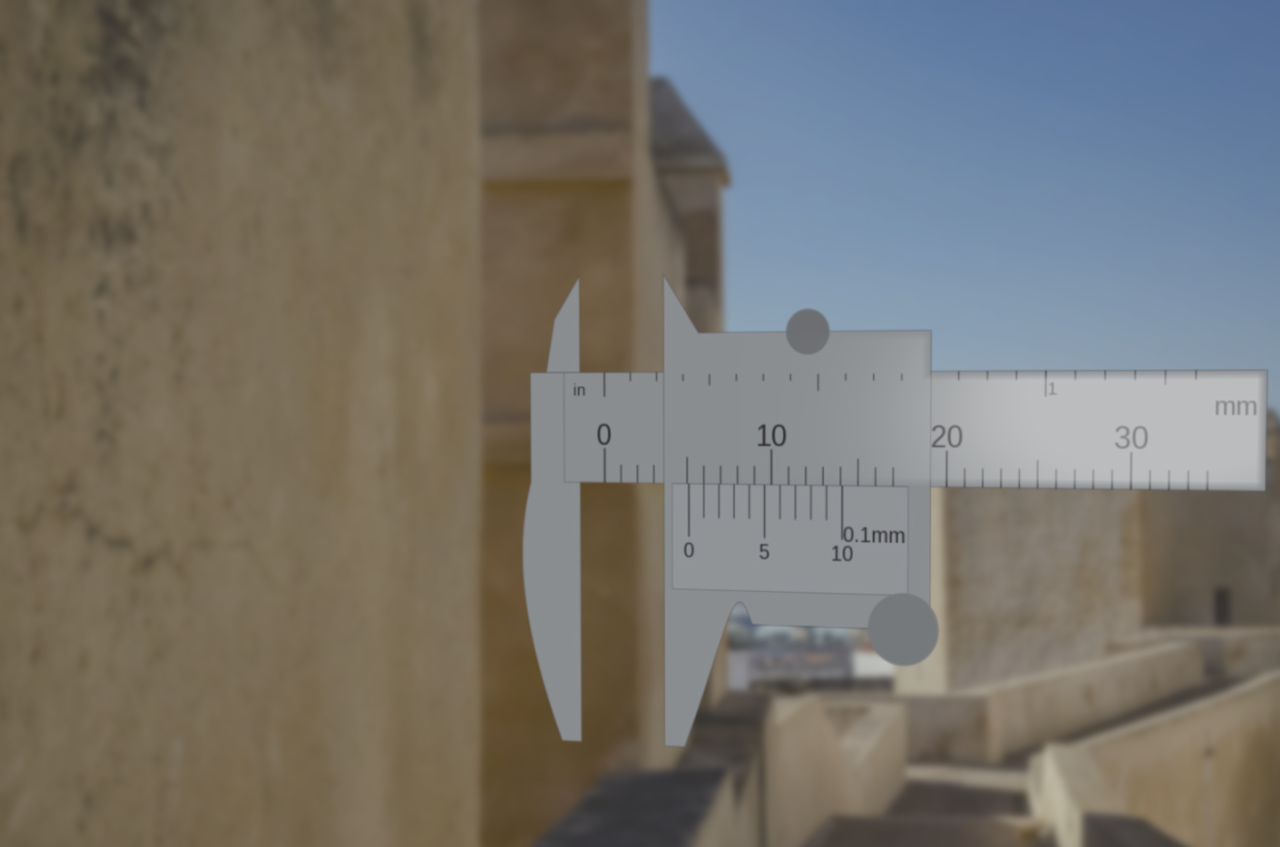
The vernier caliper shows 5.1 (mm)
